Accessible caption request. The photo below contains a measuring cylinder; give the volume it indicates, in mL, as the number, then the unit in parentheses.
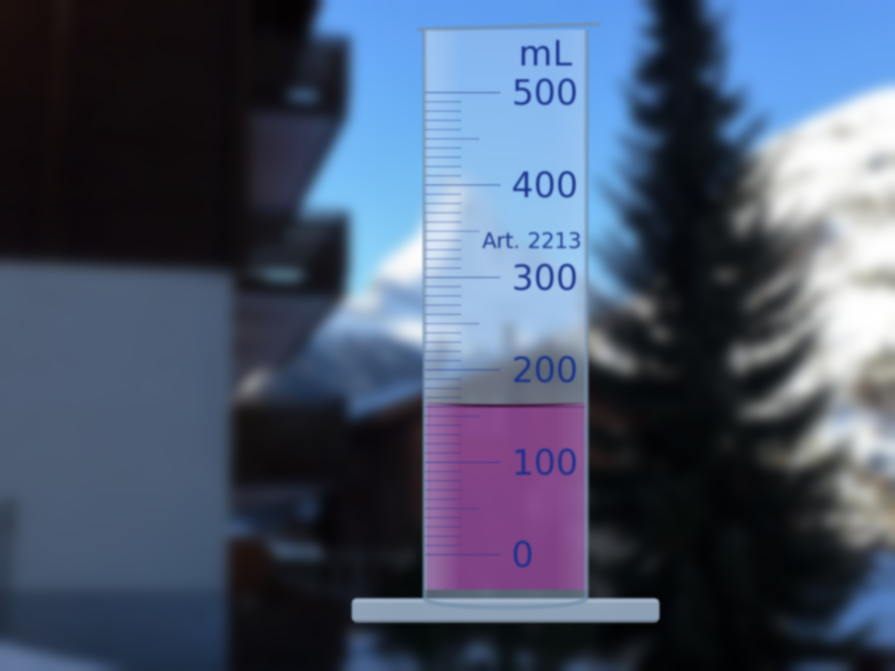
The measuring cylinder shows 160 (mL)
